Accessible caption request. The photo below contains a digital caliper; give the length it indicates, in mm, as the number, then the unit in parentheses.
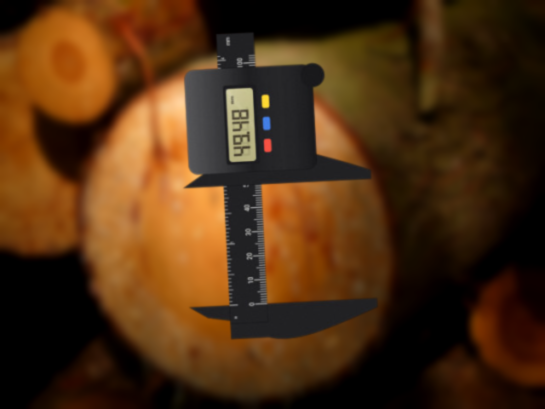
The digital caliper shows 49.48 (mm)
